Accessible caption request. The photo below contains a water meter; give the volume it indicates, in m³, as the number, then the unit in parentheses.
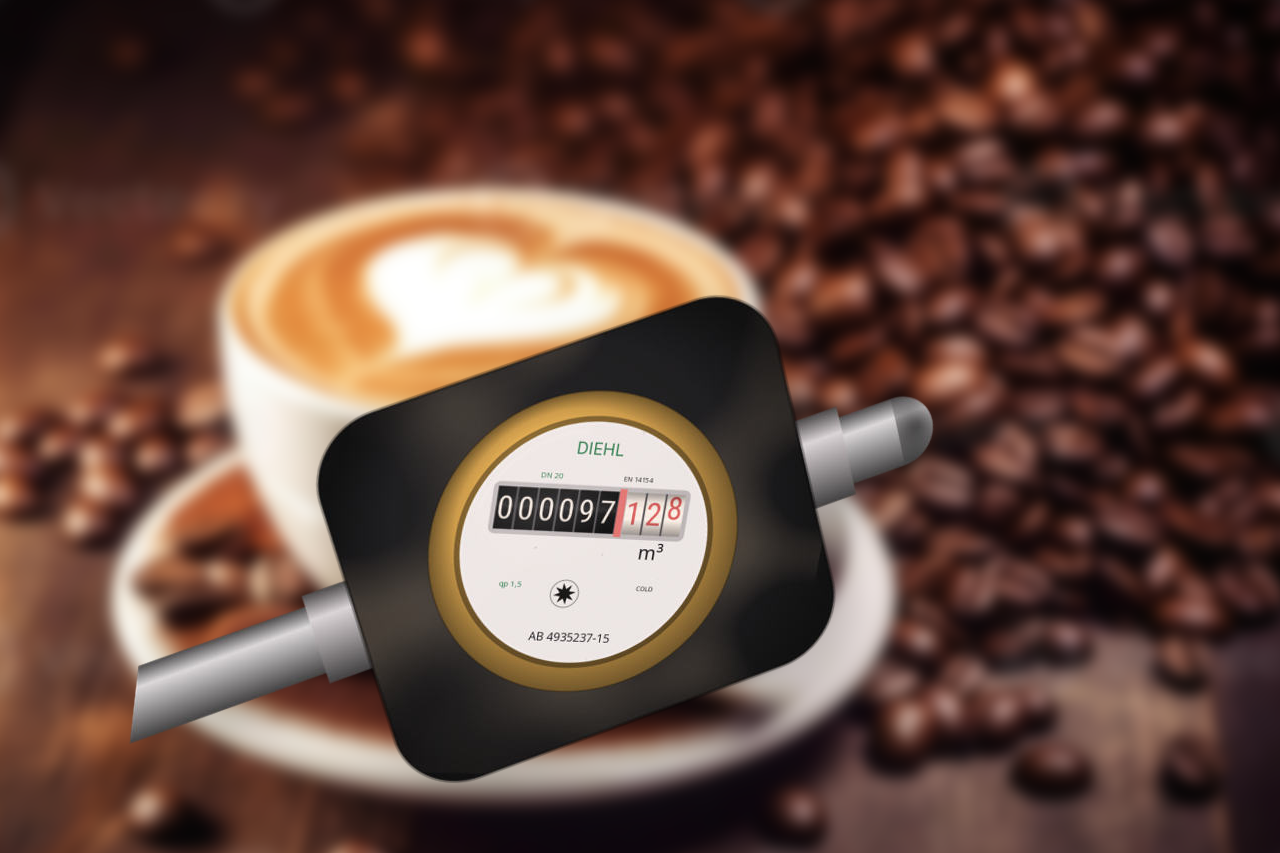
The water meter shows 97.128 (m³)
